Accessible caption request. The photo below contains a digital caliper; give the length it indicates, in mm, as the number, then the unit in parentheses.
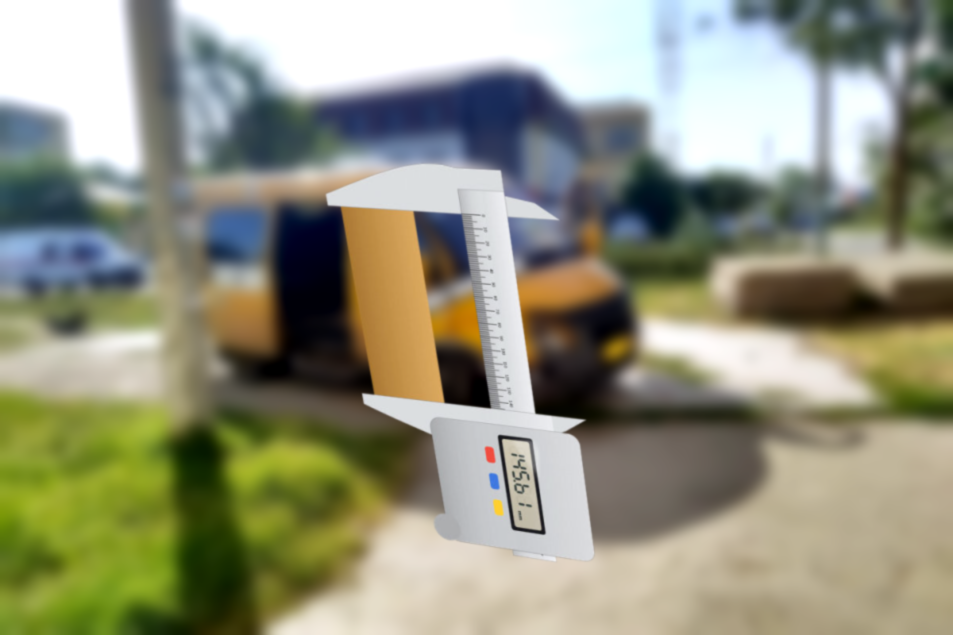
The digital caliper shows 145.61 (mm)
